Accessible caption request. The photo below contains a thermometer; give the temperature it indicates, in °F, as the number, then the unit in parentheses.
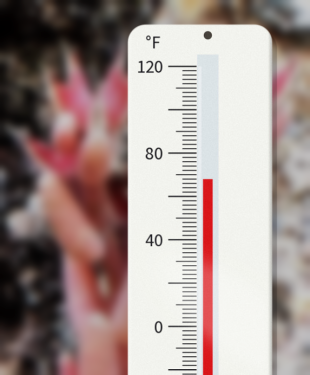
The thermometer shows 68 (°F)
